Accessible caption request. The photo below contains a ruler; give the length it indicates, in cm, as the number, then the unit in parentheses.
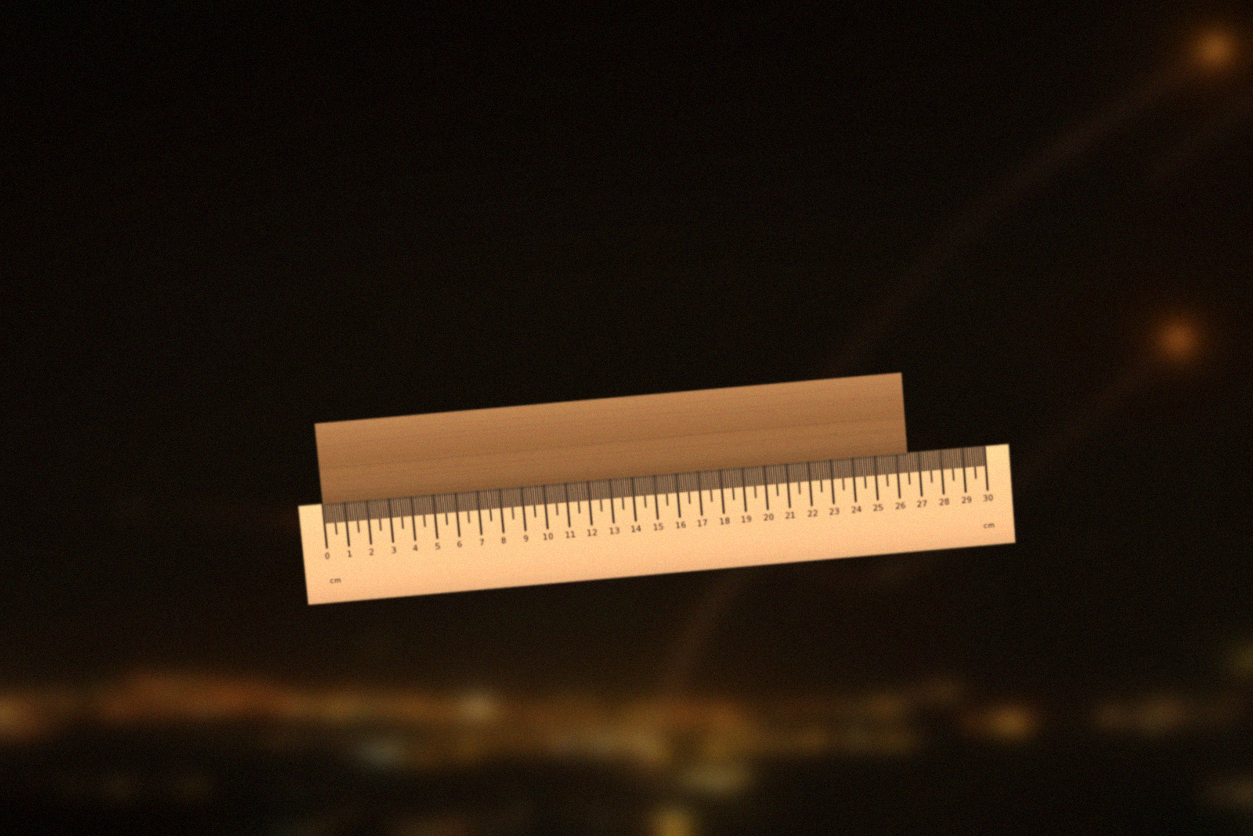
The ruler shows 26.5 (cm)
